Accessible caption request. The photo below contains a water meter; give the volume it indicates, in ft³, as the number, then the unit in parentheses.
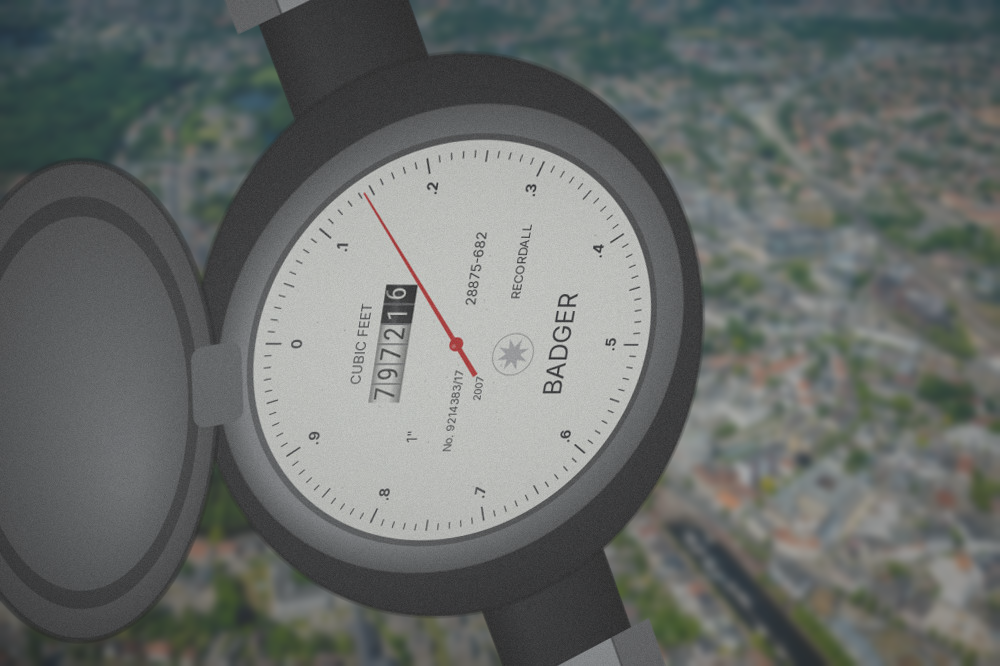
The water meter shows 797216.14 (ft³)
